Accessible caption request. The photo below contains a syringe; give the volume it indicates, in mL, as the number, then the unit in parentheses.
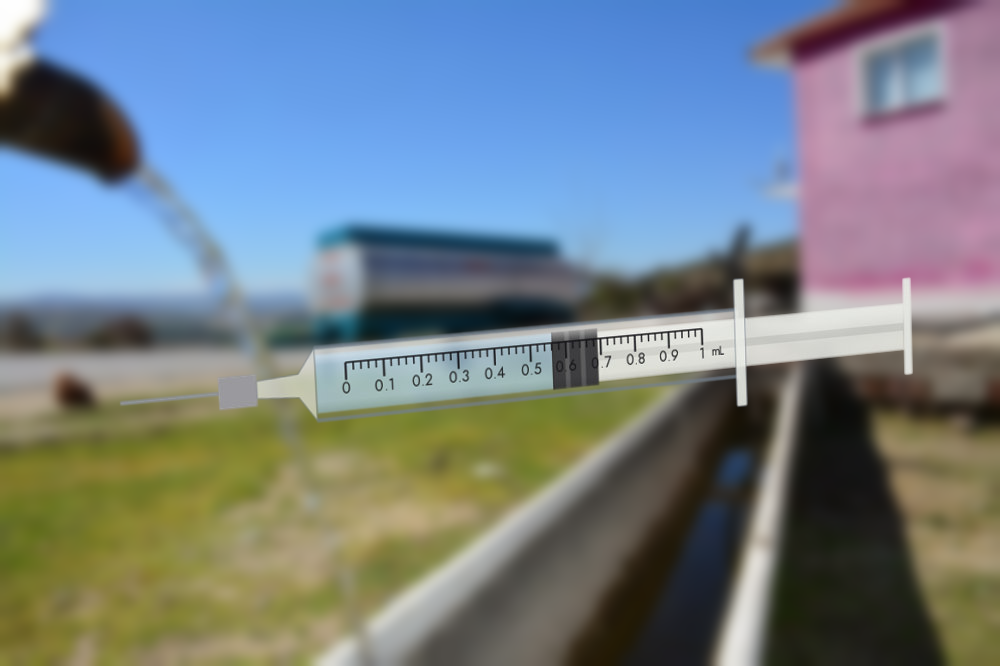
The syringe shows 0.56 (mL)
